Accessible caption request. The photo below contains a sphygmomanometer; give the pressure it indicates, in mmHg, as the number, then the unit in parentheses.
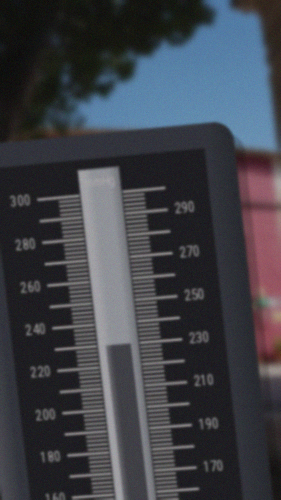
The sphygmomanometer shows 230 (mmHg)
